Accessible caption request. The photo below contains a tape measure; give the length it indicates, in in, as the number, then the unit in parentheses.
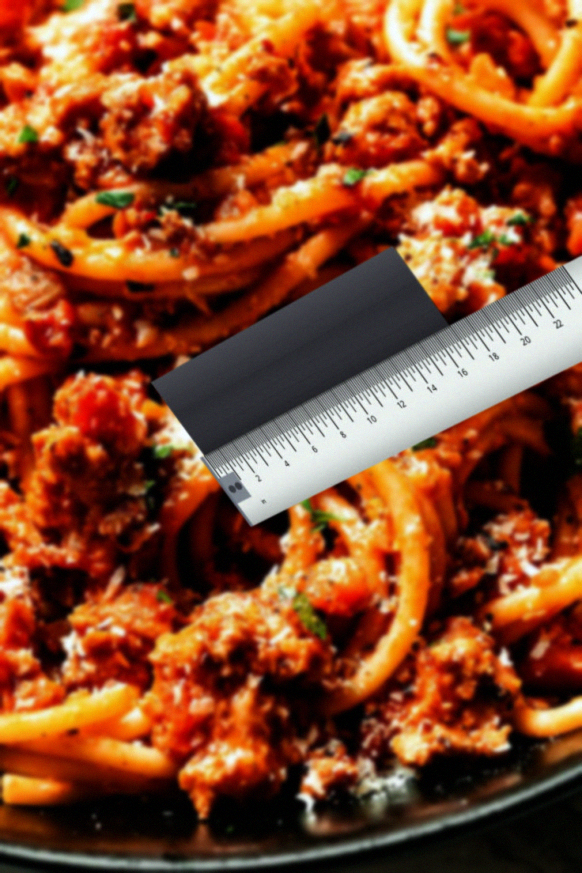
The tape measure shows 17 (in)
